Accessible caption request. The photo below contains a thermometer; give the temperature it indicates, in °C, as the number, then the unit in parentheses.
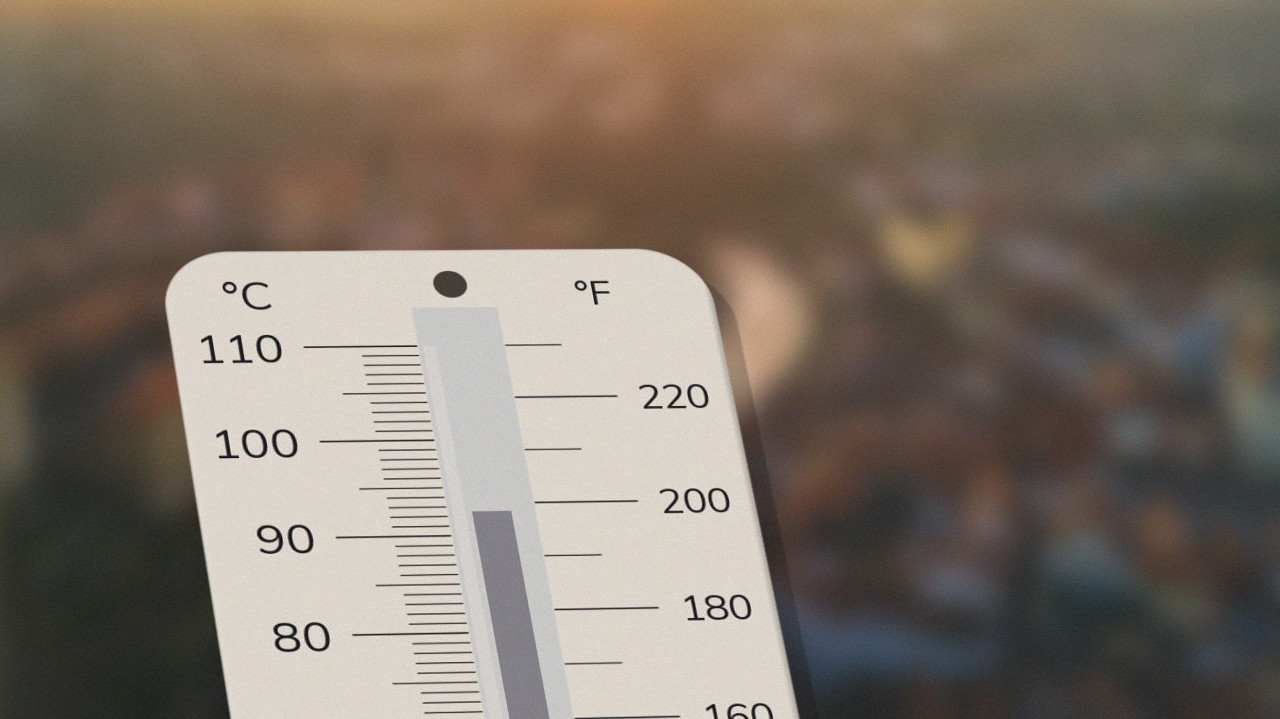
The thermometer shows 92.5 (°C)
